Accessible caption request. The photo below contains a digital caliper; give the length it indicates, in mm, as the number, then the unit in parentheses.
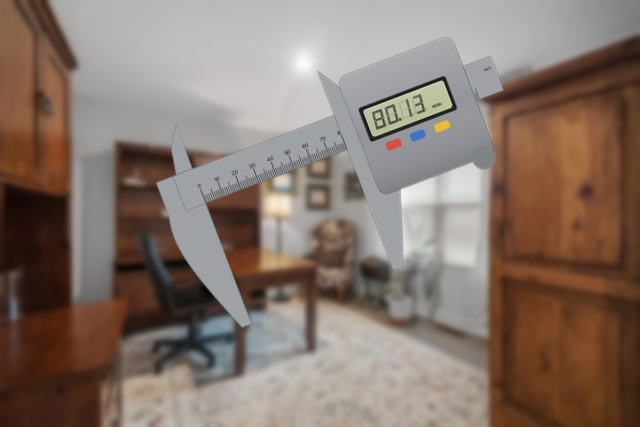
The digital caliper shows 80.13 (mm)
